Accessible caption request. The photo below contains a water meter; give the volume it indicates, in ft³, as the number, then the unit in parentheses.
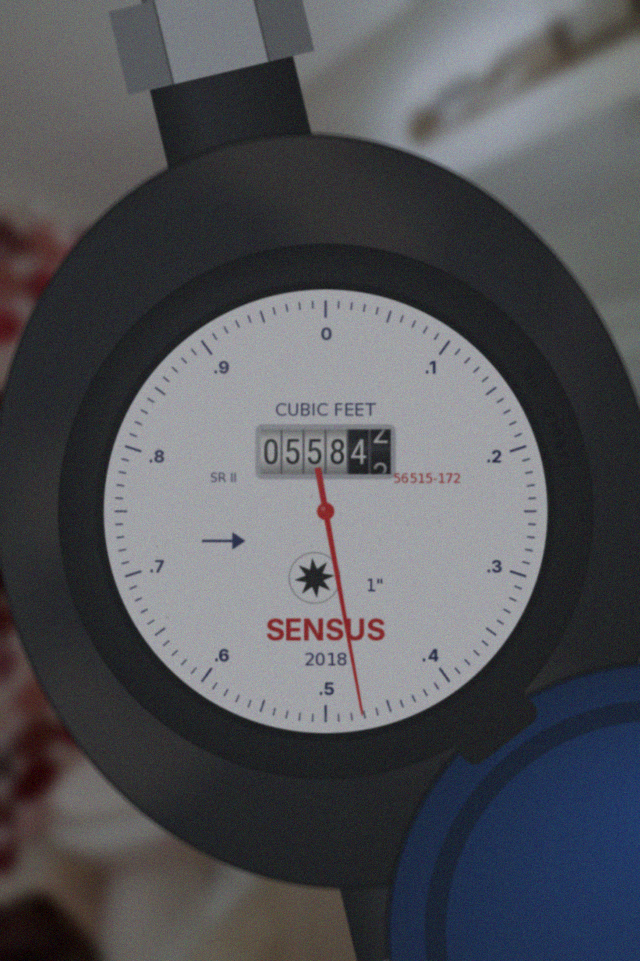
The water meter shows 55842.47 (ft³)
